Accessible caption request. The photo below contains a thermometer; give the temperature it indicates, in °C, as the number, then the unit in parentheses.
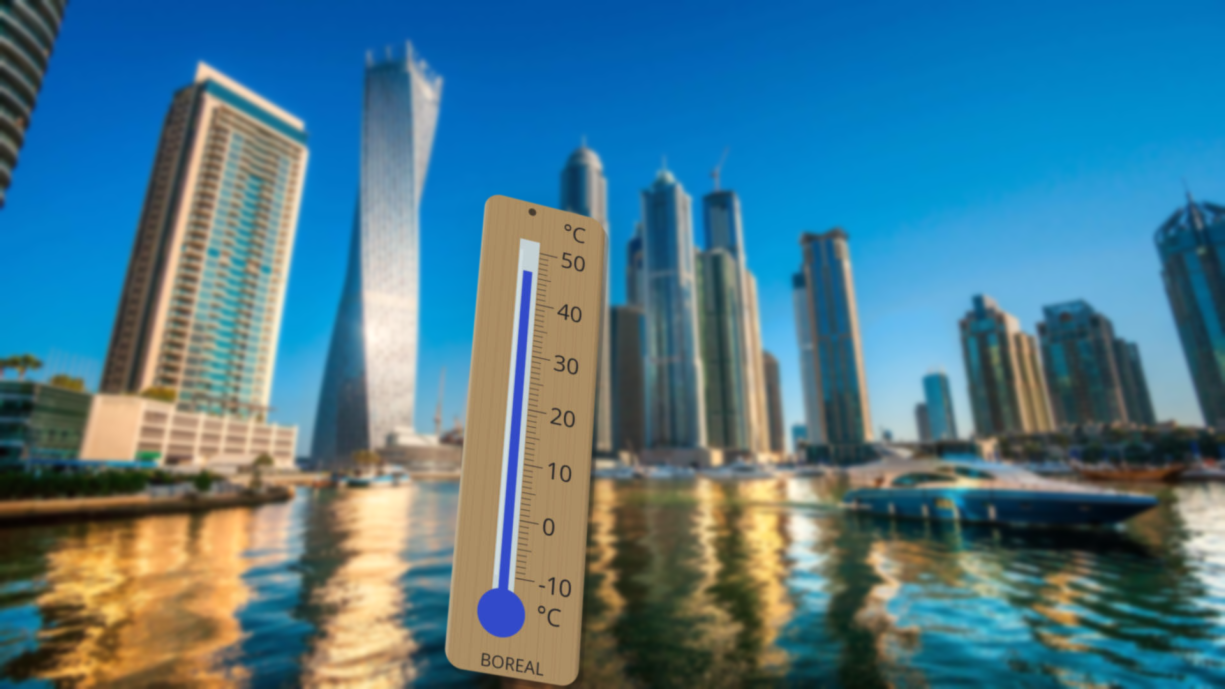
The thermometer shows 46 (°C)
